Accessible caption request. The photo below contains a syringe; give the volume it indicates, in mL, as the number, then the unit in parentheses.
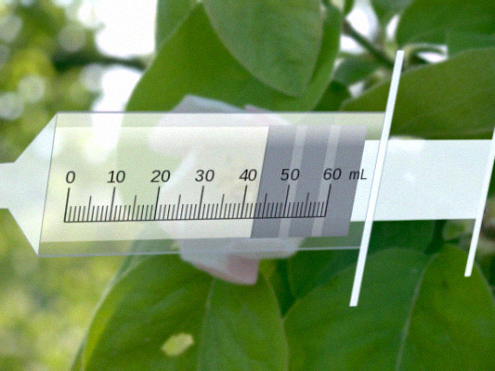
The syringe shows 43 (mL)
